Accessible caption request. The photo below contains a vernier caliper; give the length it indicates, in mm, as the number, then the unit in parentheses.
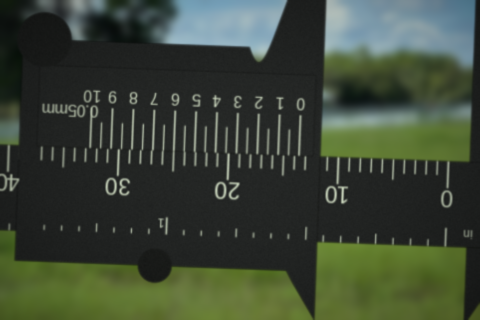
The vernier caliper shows 13.6 (mm)
